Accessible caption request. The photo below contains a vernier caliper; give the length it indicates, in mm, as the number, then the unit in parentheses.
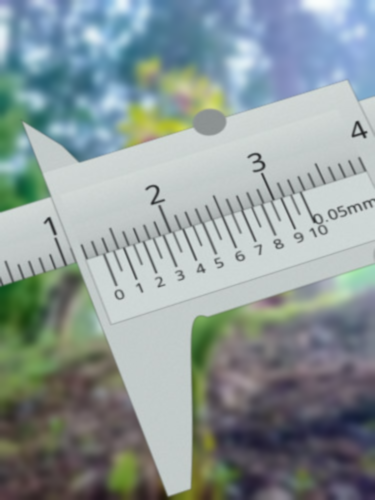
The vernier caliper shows 13.6 (mm)
